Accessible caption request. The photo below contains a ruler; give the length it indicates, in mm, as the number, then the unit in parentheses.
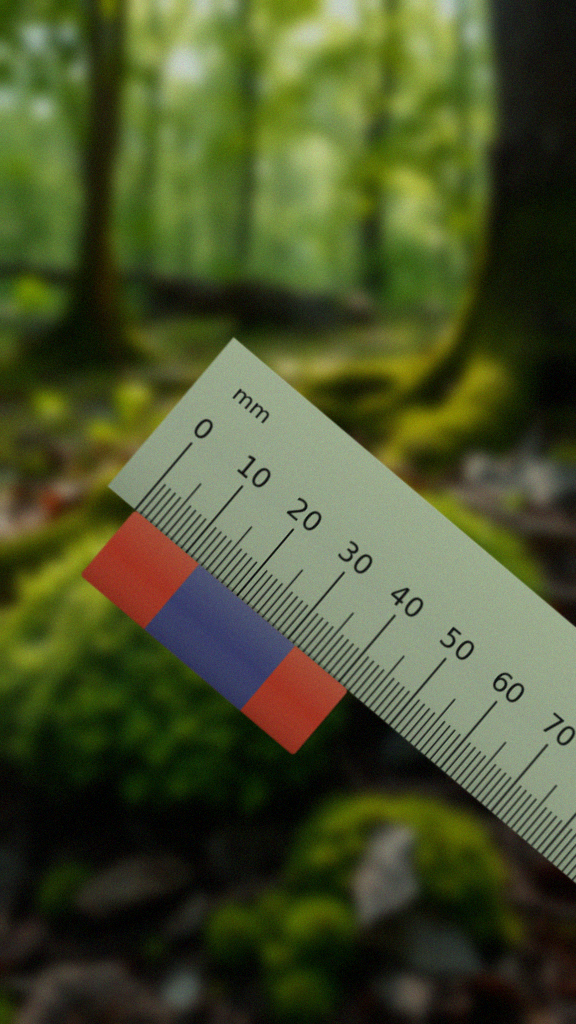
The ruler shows 42 (mm)
